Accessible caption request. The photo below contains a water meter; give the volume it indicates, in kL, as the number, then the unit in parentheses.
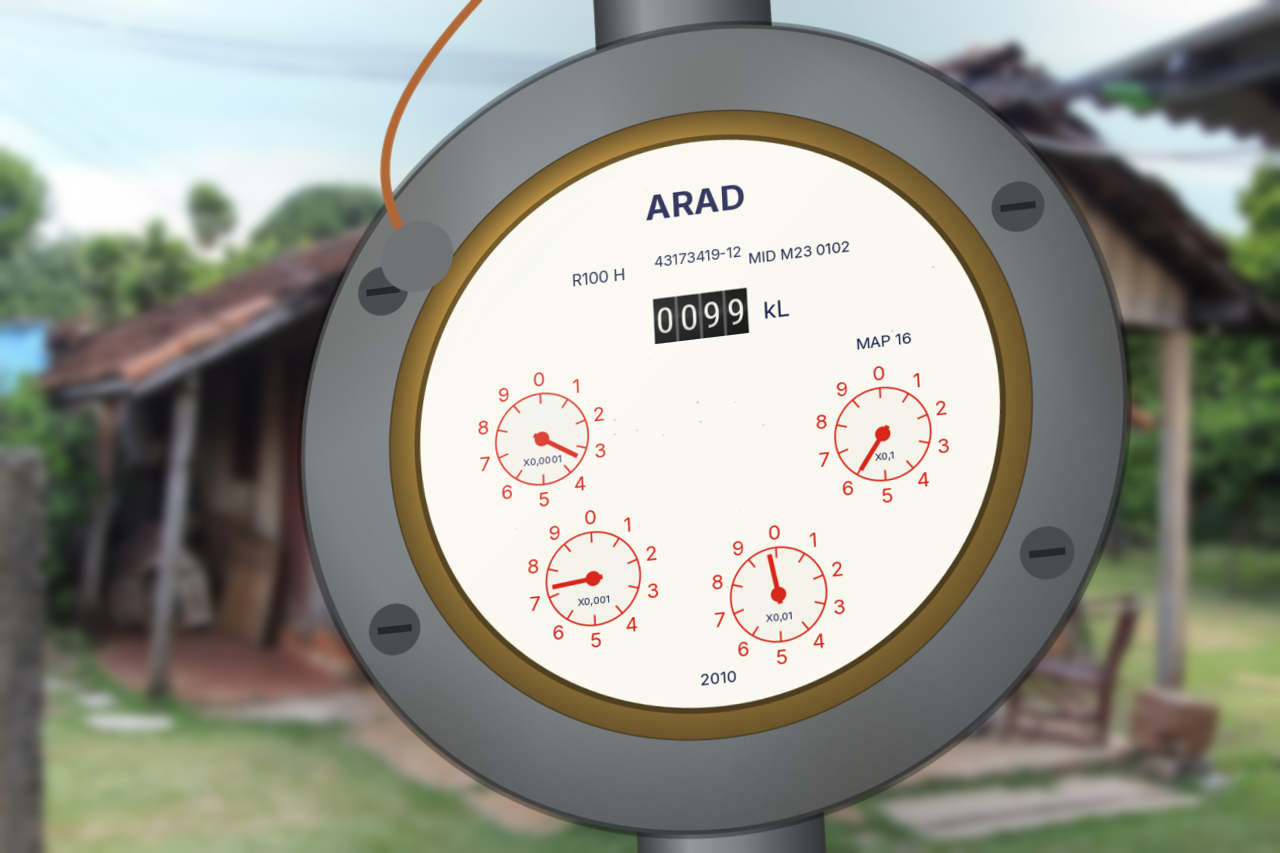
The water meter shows 99.5973 (kL)
